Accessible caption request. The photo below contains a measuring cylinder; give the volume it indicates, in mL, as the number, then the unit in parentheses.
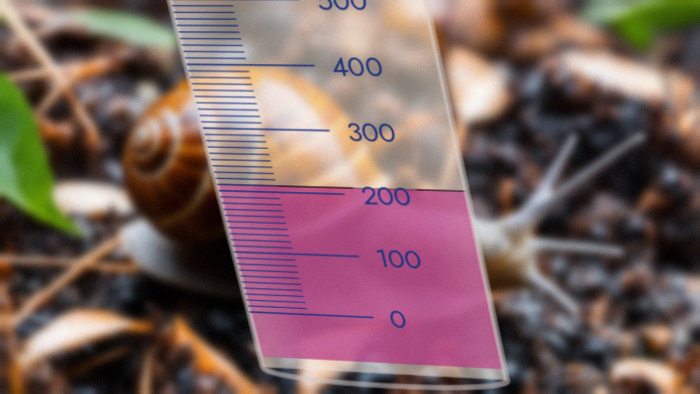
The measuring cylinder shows 210 (mL)
